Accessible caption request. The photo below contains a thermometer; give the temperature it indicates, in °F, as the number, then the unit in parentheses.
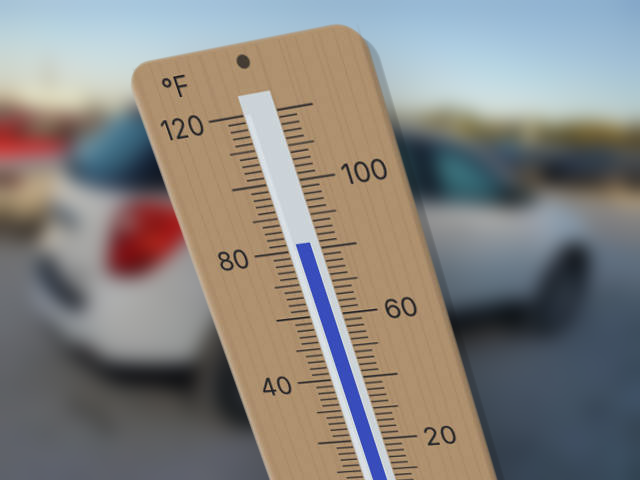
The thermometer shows 82 (°F)
